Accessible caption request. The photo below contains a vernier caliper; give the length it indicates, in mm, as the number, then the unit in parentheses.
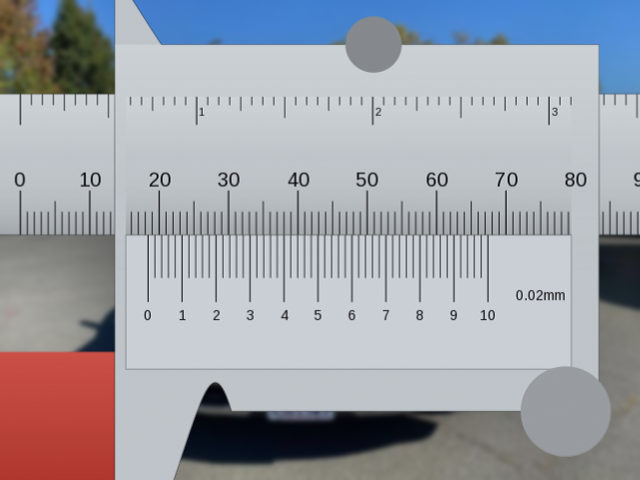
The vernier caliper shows 18.4 (mm)
